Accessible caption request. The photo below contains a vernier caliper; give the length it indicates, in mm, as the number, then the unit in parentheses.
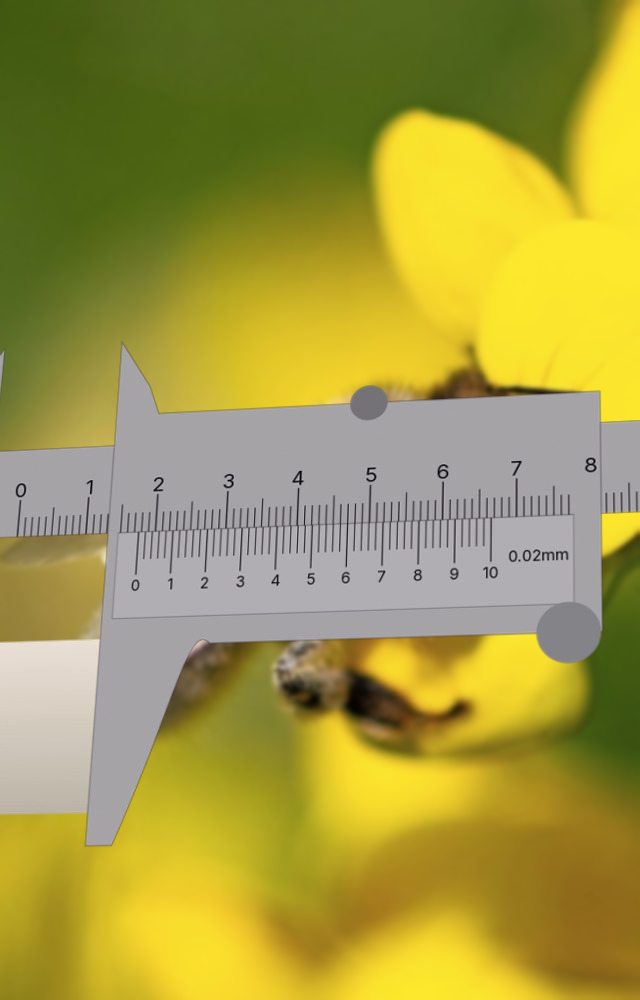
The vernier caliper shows 17.6 (mm)
